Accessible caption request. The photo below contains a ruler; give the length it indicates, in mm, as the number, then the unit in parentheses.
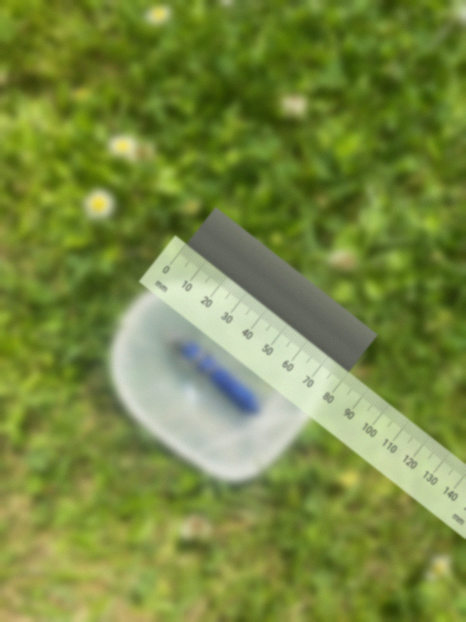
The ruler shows 80 (mm)
